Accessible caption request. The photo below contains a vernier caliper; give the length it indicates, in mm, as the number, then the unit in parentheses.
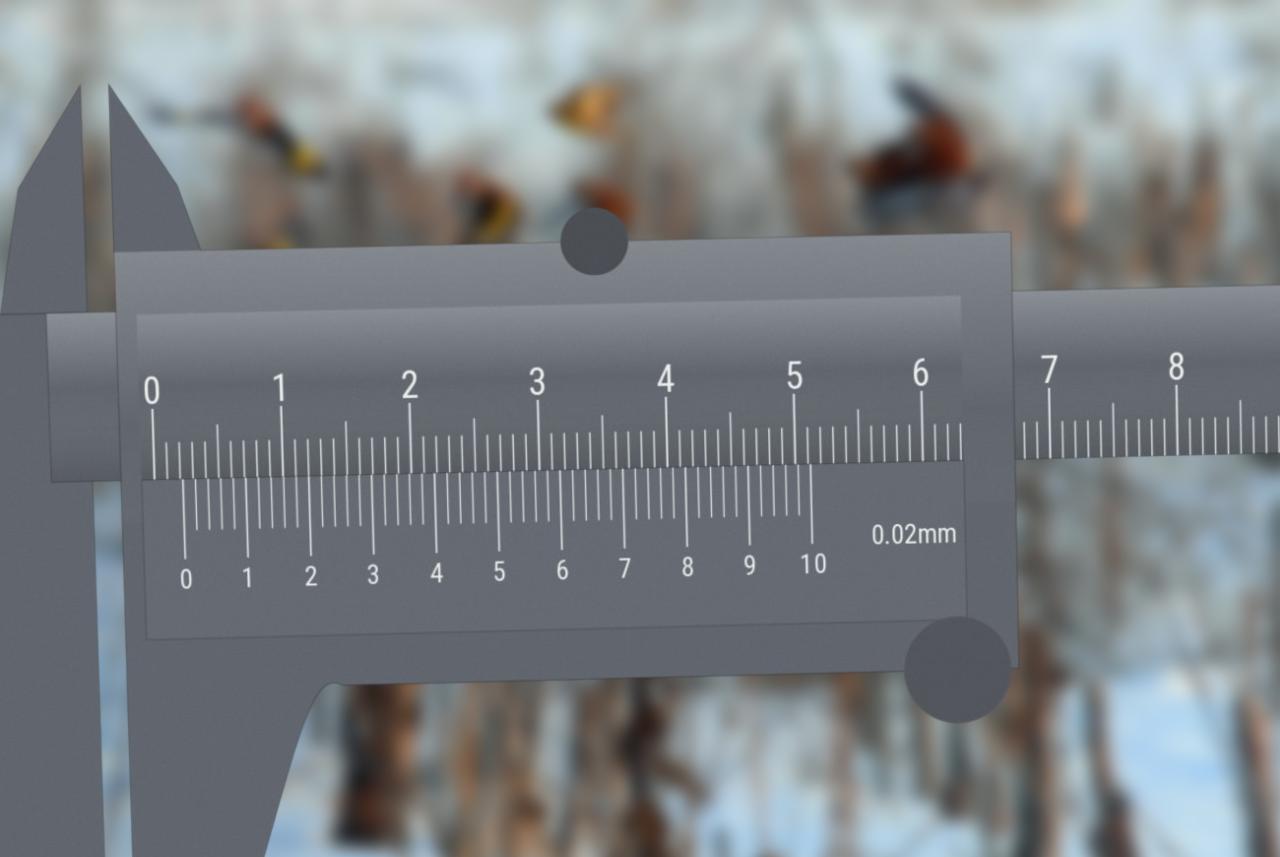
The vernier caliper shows 2.2 (mm)
